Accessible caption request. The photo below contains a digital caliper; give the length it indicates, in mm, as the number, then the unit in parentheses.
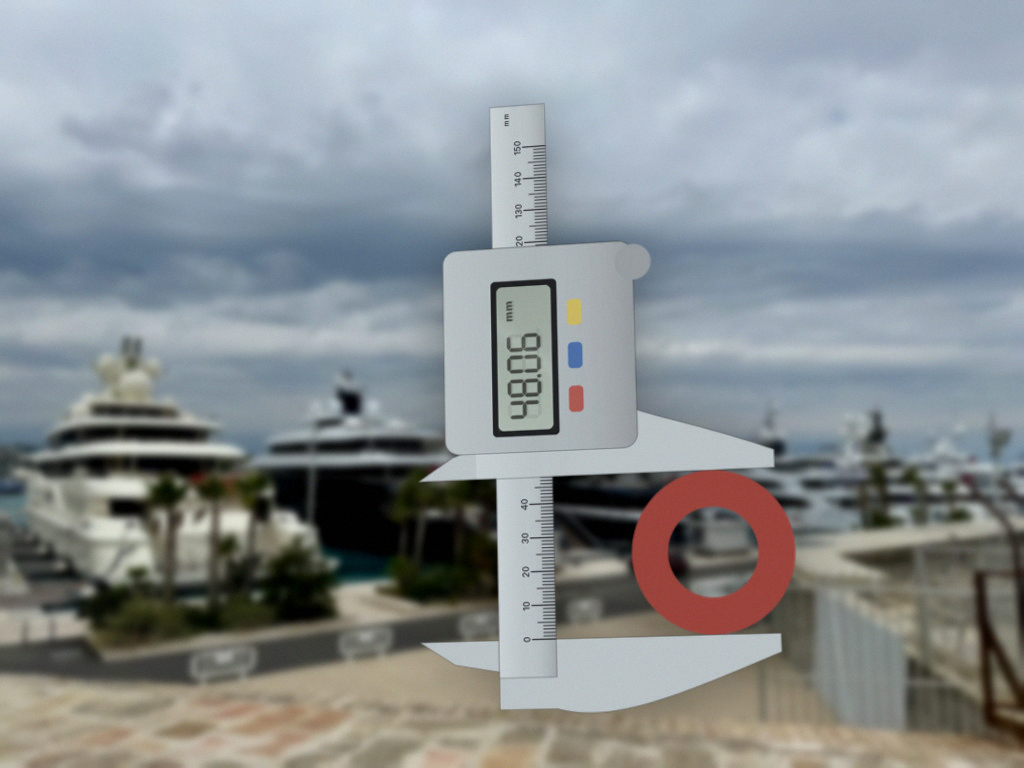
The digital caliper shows 48.06 (mm)
